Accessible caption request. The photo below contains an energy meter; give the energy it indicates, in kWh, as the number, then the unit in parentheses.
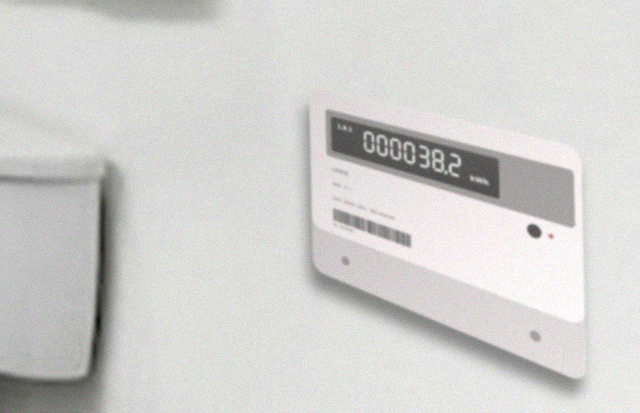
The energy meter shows 38.2 (kWh)
